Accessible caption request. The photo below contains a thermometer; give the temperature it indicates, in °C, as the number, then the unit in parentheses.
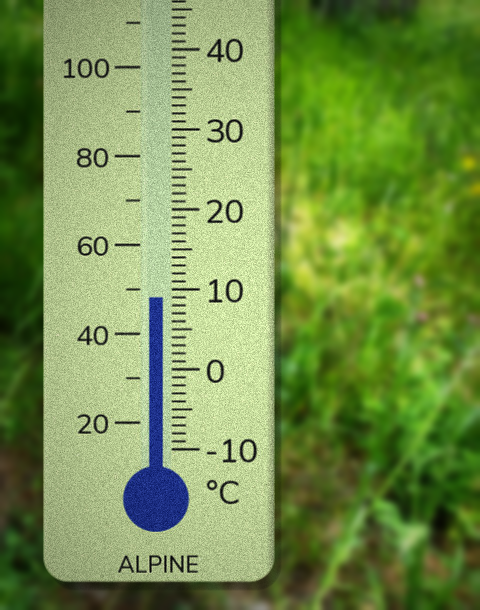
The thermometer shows 9 (°C)
